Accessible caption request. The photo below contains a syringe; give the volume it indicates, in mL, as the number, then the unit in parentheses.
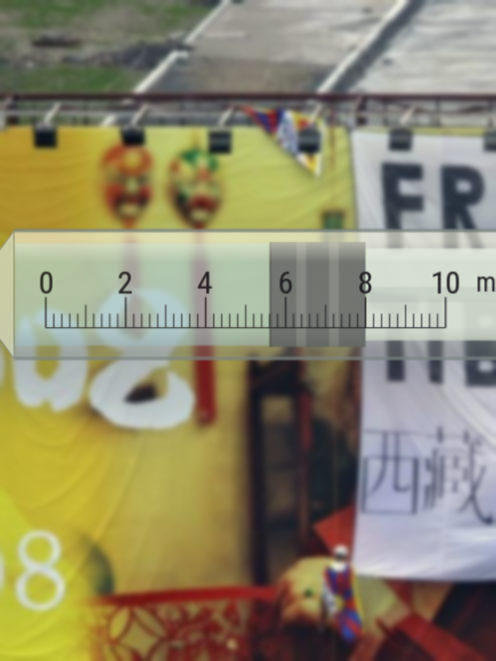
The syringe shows 5.6 (mL)
